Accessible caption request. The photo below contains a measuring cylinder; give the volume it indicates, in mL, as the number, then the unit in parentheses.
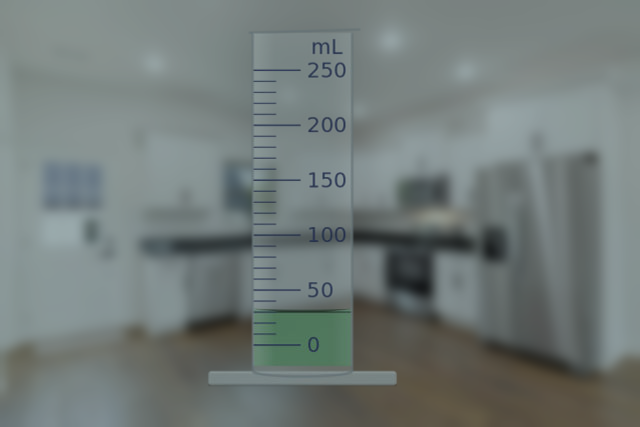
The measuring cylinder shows 30 (mL)
